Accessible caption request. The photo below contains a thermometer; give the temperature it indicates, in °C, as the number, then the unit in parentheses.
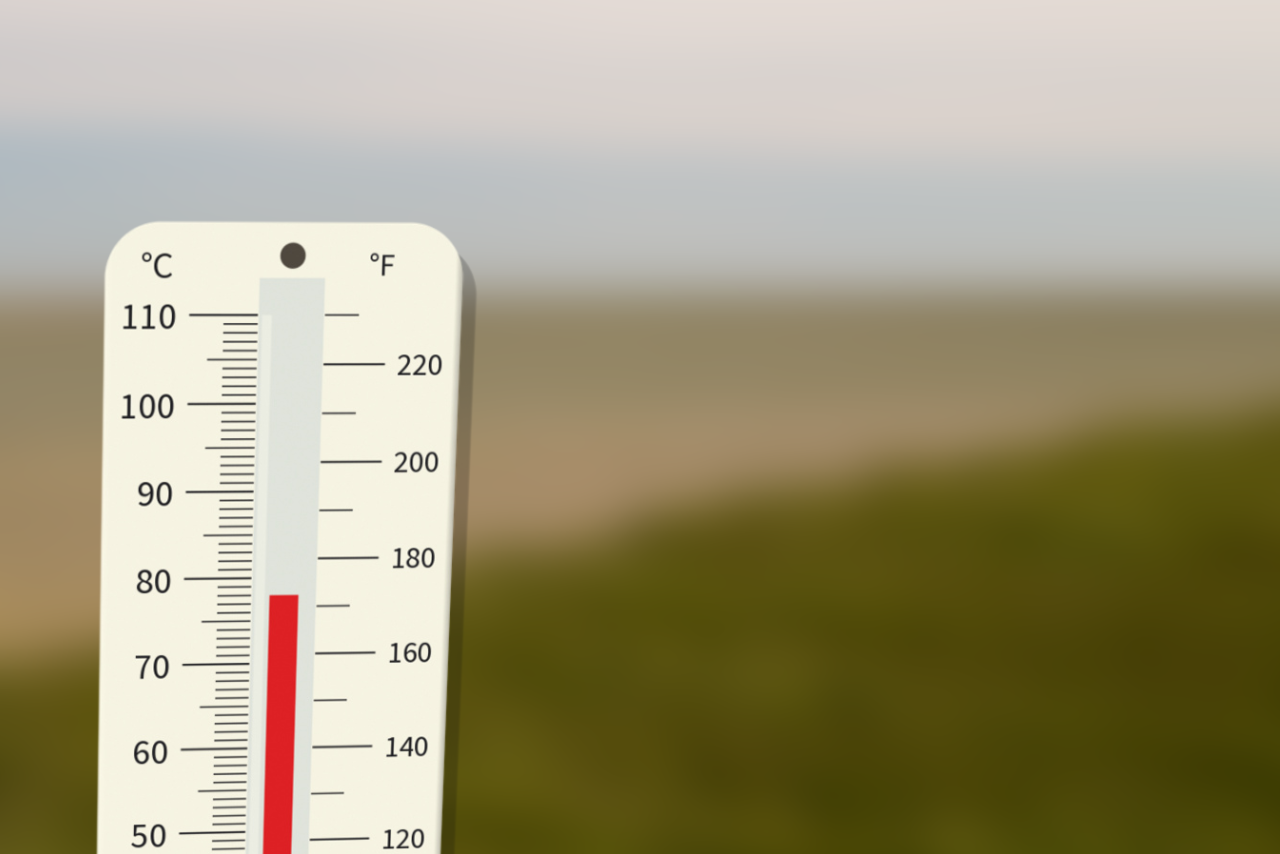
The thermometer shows 78 (°C)
